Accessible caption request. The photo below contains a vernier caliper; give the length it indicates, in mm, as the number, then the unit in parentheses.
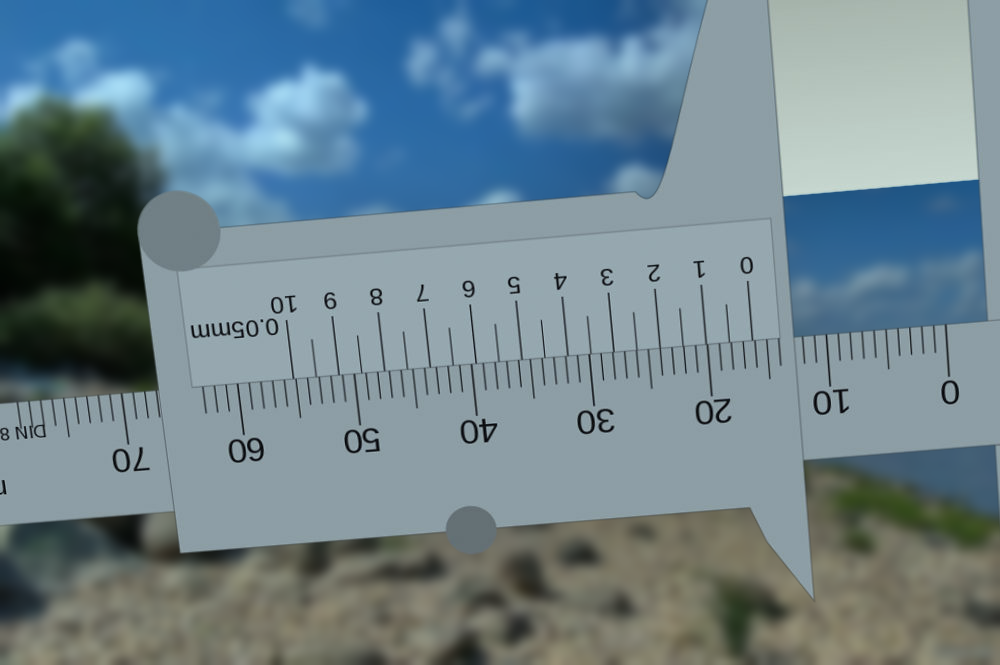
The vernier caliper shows 16.2 (mm)
